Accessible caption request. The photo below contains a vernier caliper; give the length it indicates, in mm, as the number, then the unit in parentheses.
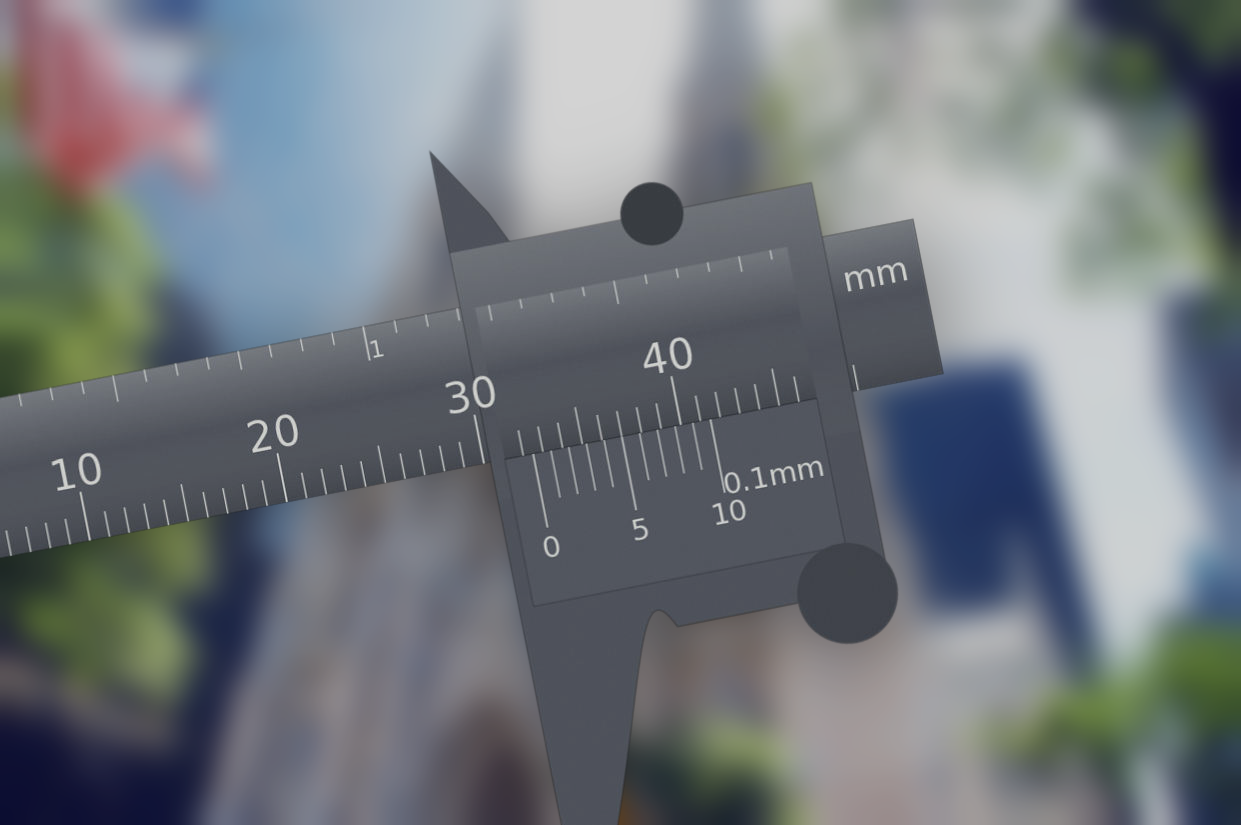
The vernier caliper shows 32.5 (mm)
